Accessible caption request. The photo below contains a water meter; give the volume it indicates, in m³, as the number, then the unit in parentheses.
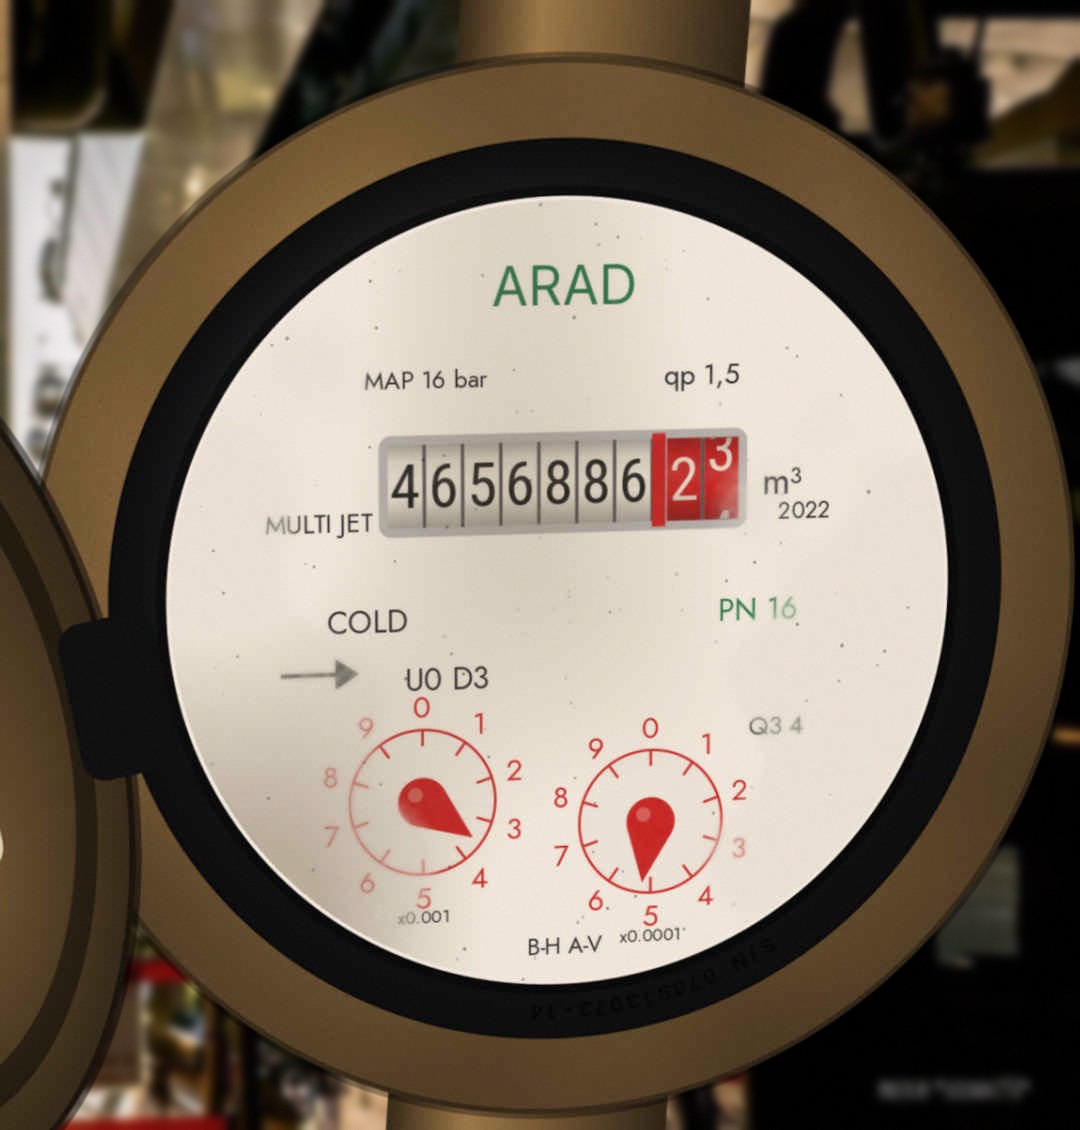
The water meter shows 4656886.2335 (m³)
